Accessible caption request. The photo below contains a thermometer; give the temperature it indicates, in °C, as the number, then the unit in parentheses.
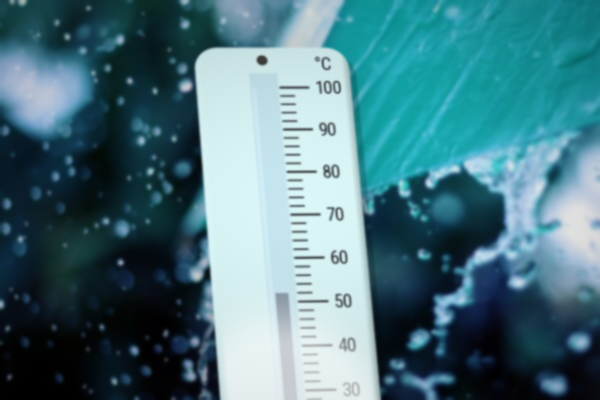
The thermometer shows 52 (°C)
